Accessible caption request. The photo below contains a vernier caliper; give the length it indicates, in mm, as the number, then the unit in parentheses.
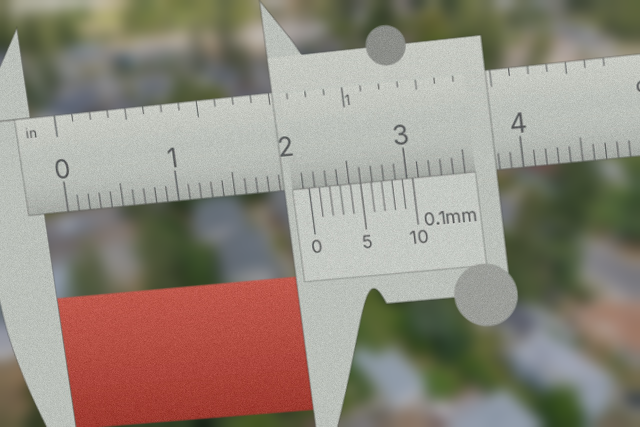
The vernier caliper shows 21.5 (mm)
